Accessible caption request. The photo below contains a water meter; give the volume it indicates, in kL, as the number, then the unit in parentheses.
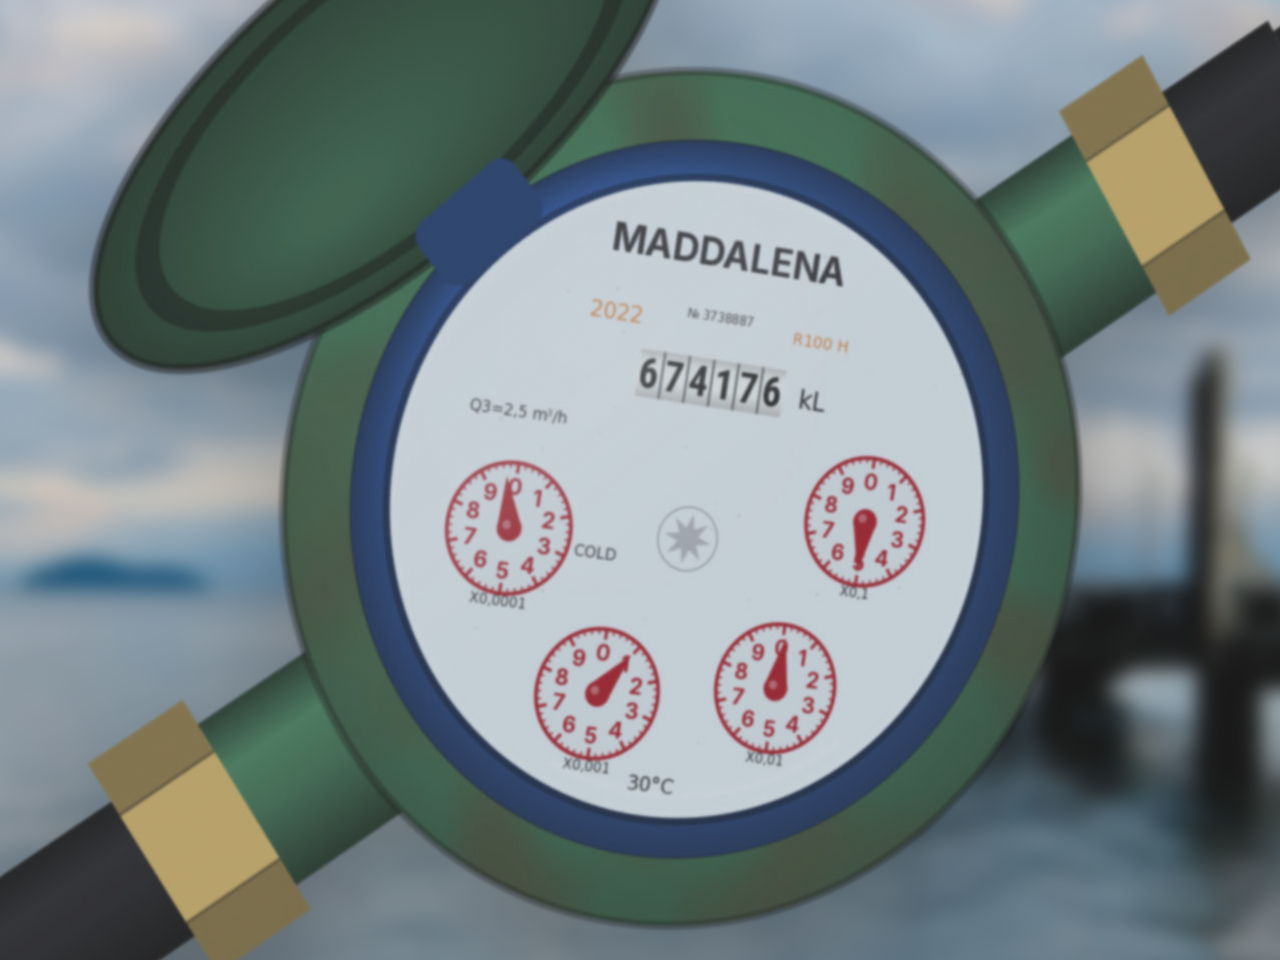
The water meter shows 674176.5009 (kL)
